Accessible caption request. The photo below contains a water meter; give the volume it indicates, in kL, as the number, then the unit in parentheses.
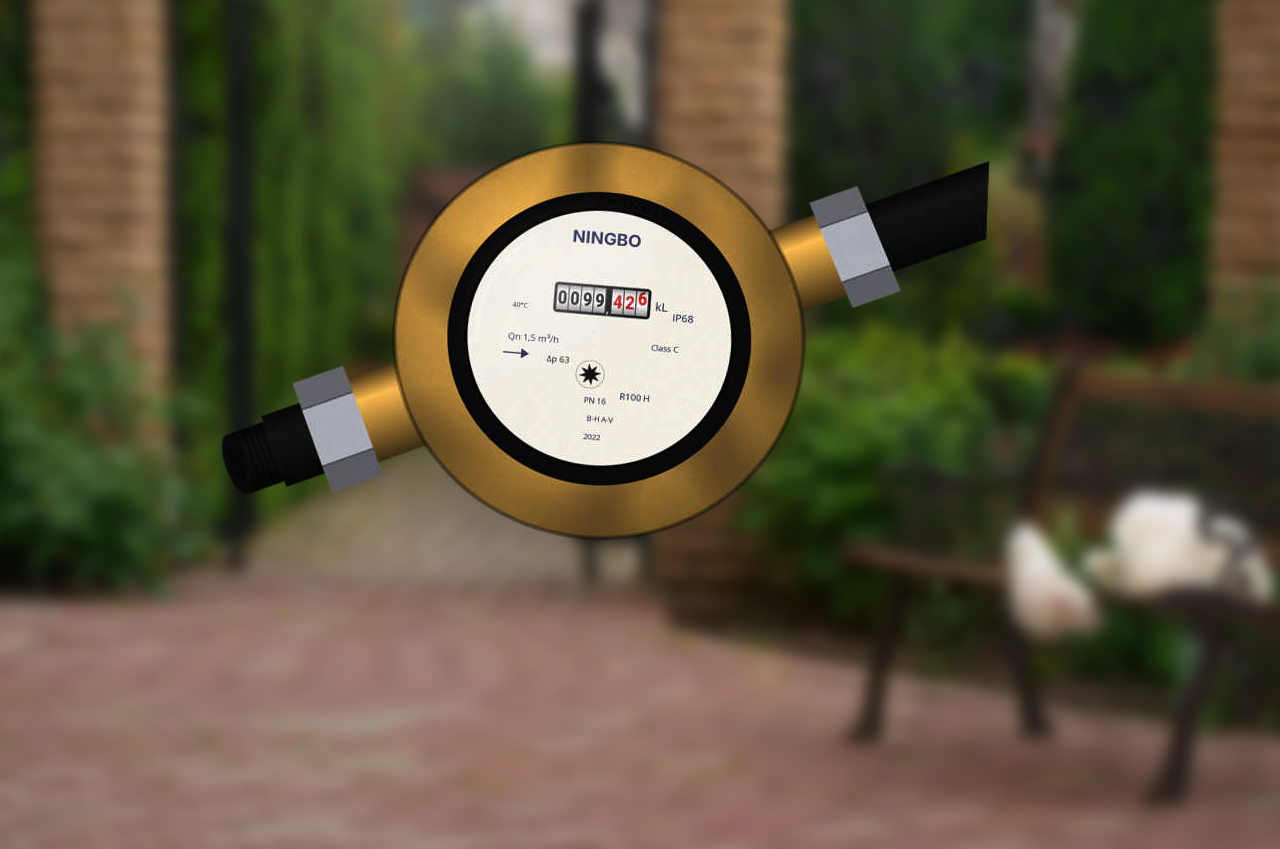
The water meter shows 99.426 (kL)
